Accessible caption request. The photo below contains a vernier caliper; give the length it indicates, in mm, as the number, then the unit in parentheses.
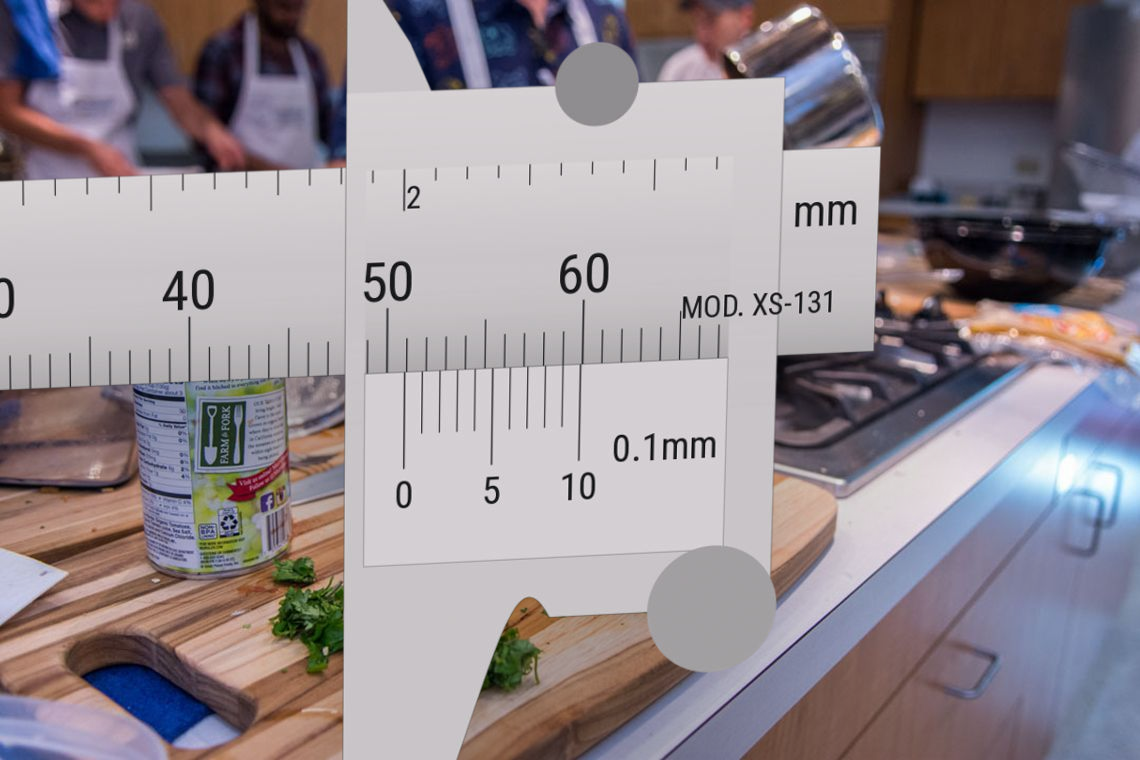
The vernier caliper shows 50.9 (mm)
